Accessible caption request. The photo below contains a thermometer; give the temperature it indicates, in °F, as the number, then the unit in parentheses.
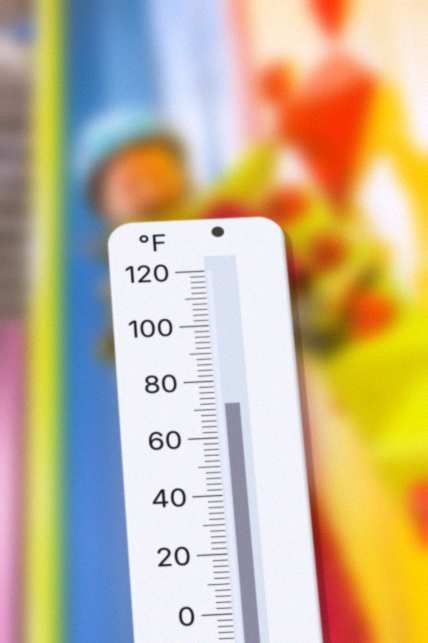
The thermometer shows 72 (°F)
